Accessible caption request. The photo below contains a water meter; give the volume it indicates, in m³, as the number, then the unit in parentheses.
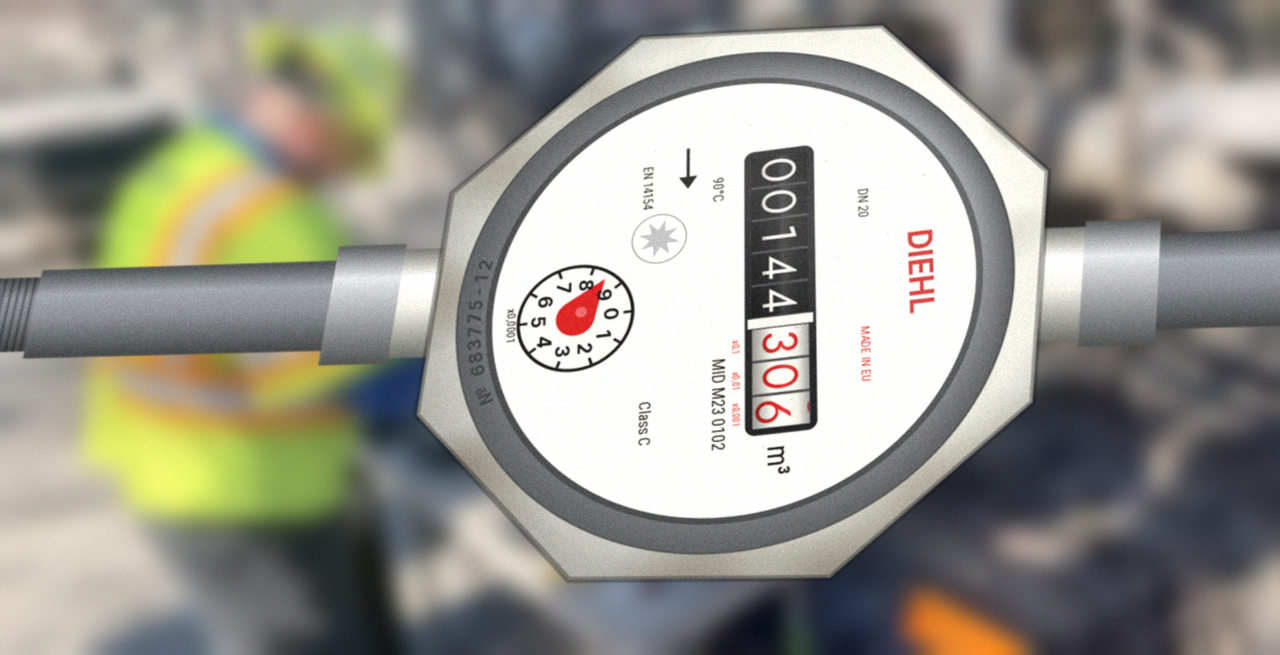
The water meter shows 144.3058 (m³)
